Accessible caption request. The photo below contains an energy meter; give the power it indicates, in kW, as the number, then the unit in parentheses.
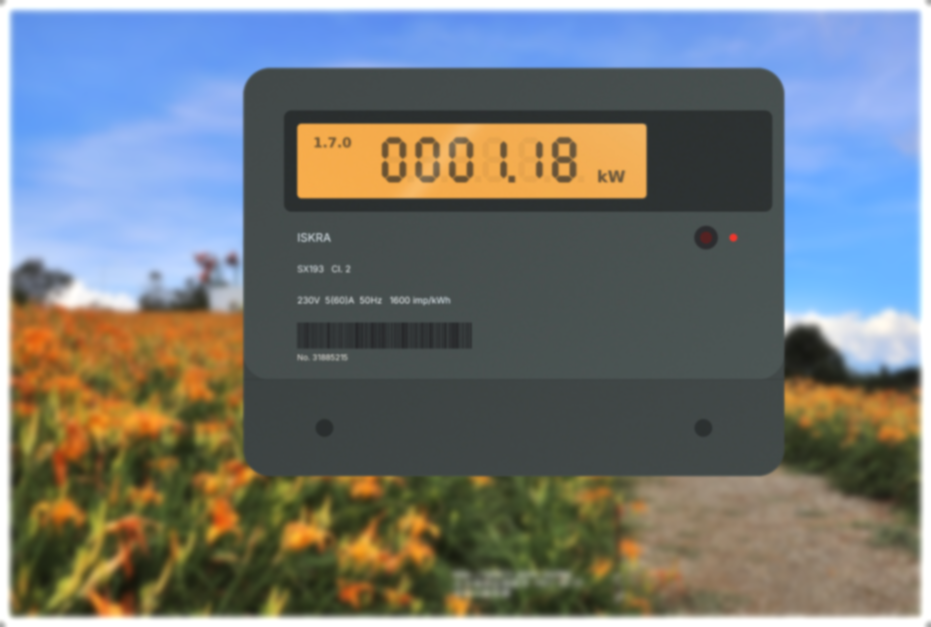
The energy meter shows 1.18 (kW)
